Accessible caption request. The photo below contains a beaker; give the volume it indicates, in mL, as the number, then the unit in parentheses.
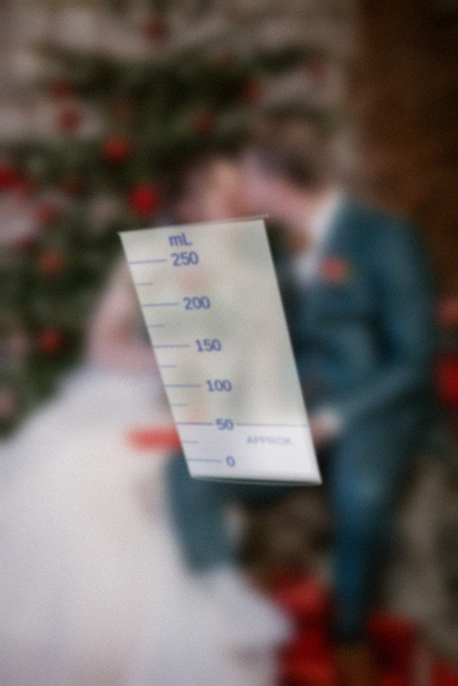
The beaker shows 50 (mL)
